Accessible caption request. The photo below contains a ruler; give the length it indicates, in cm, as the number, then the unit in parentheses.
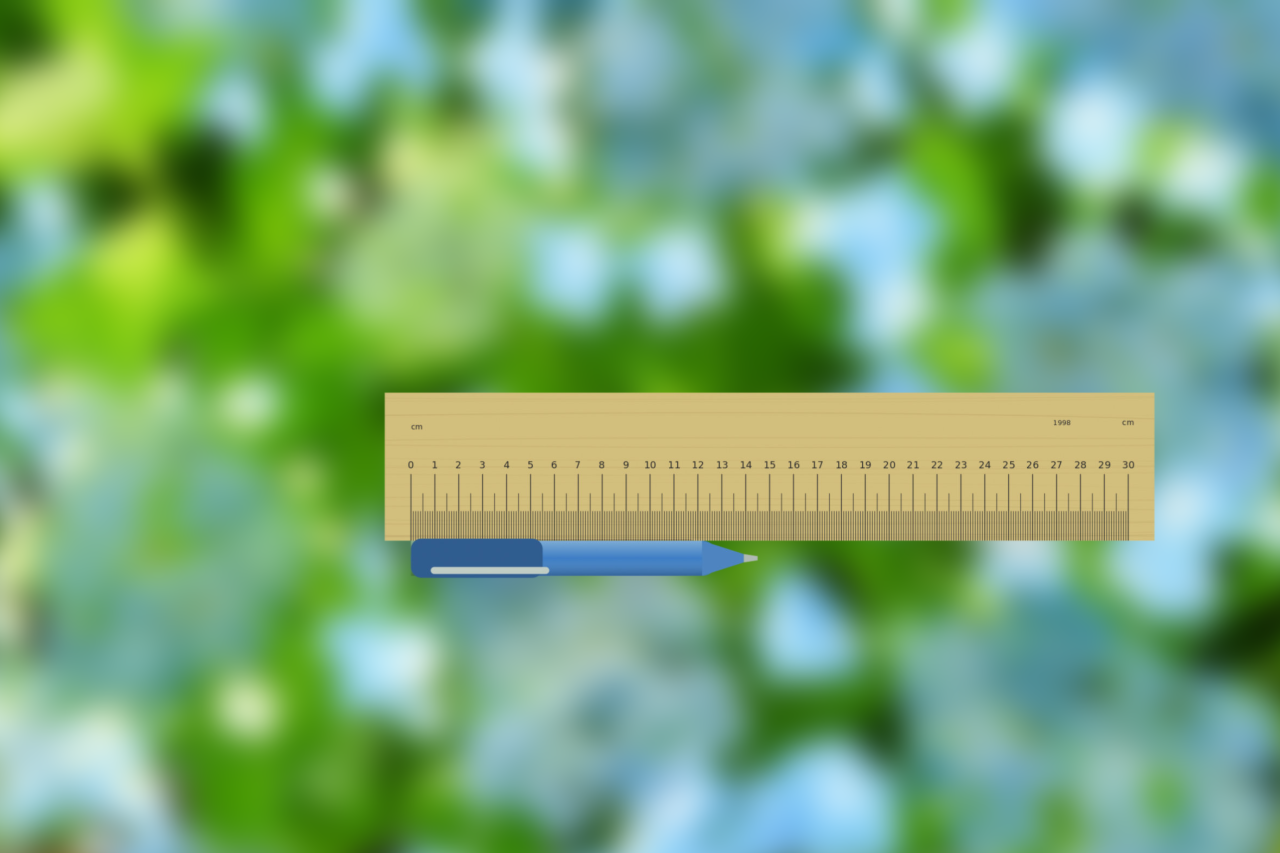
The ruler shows 14.5 (cm)
